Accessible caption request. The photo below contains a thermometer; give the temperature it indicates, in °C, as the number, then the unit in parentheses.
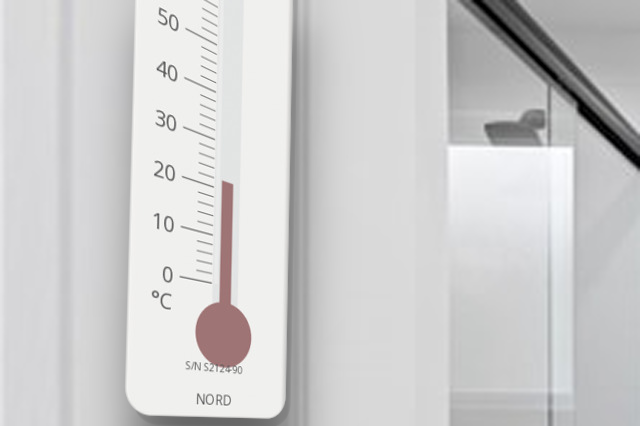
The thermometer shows 22 (°C)
